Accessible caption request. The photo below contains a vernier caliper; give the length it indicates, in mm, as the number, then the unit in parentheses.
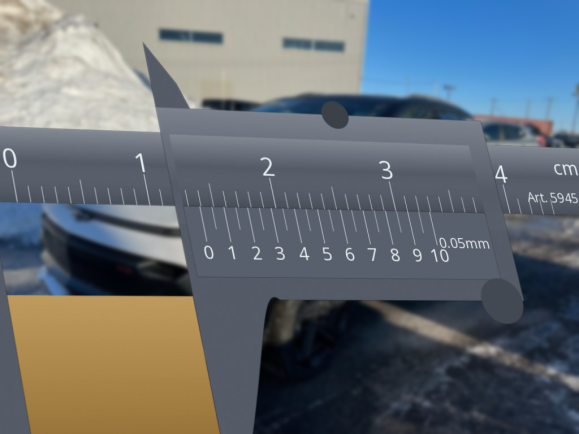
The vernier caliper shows 13.9 (mm)
